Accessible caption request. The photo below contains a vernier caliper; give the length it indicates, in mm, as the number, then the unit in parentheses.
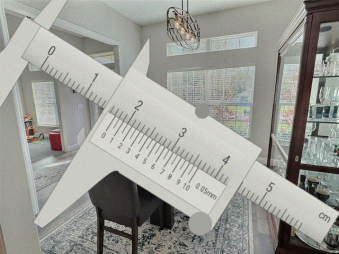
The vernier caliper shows 17.2 (mm)
